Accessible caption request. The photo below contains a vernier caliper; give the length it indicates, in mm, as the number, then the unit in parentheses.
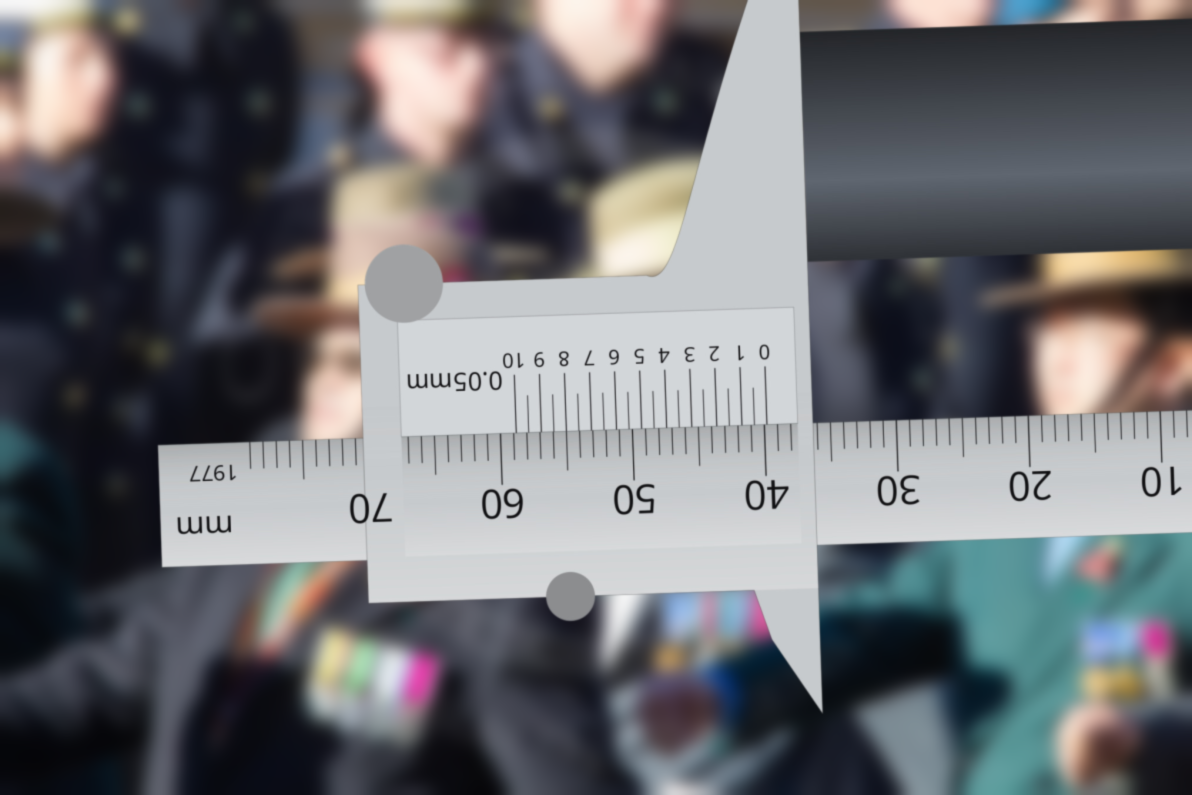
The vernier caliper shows 39.8 (mm)
